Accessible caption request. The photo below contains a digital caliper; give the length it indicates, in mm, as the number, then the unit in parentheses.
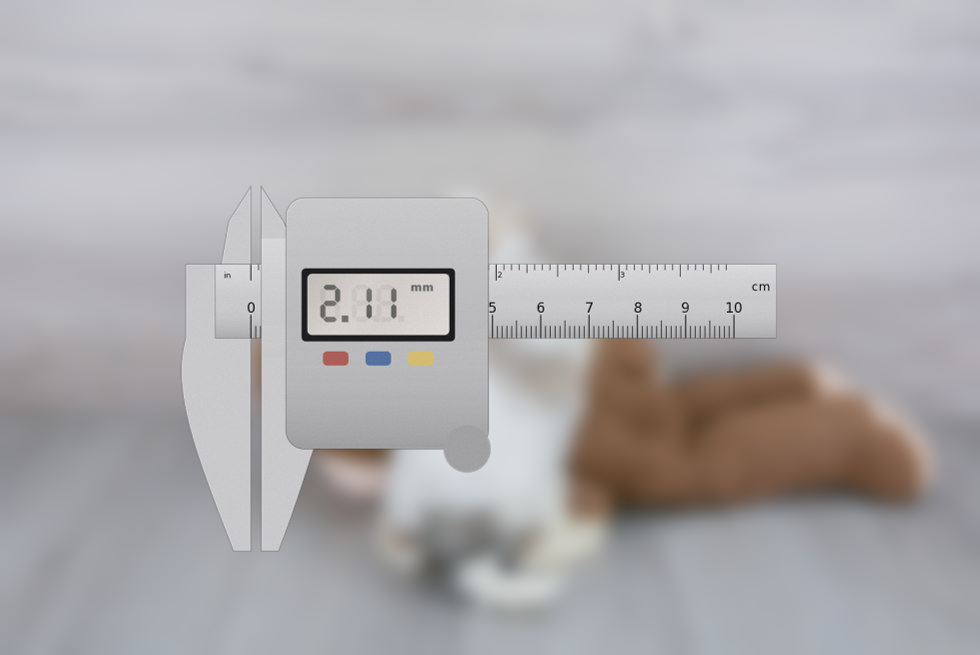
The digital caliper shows 2.11 (mm)
